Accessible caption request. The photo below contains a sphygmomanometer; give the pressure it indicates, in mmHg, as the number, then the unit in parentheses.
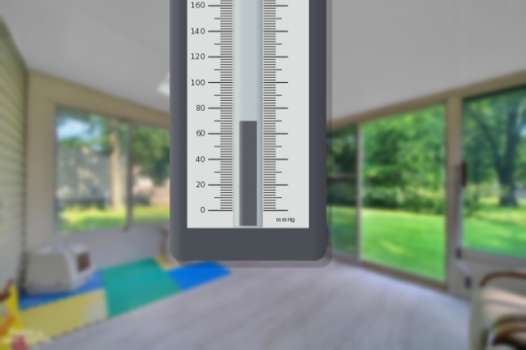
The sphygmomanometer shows 70 (mmHg)
